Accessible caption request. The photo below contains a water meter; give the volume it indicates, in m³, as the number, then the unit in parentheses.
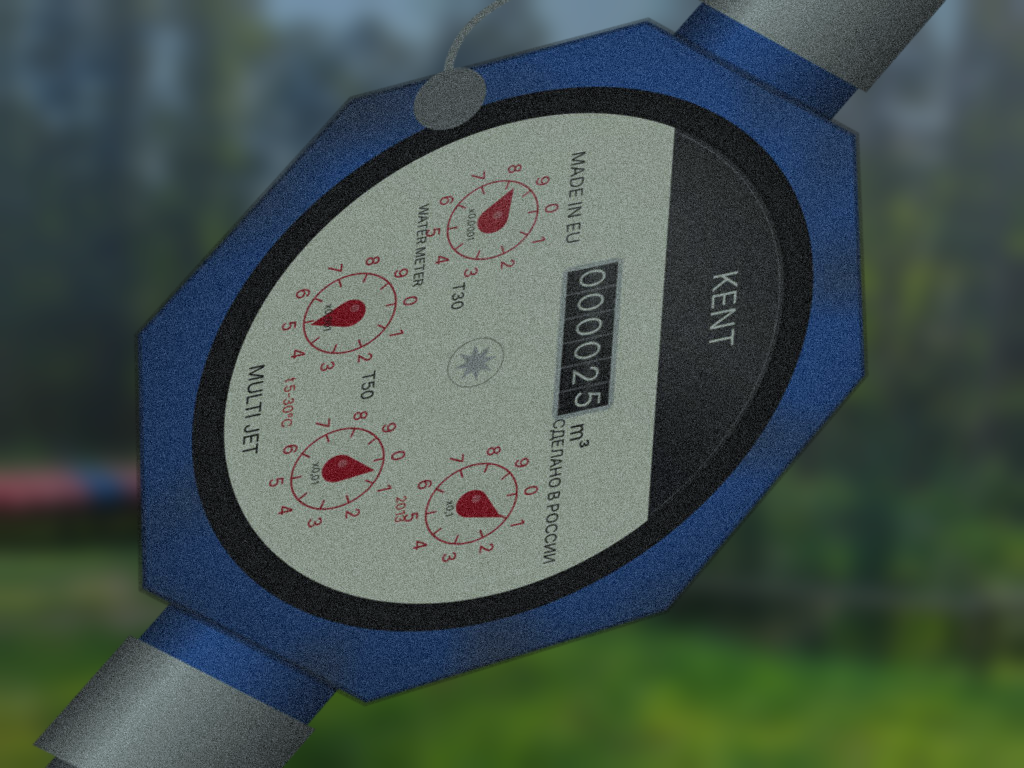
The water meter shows 25.1048 (m³)
